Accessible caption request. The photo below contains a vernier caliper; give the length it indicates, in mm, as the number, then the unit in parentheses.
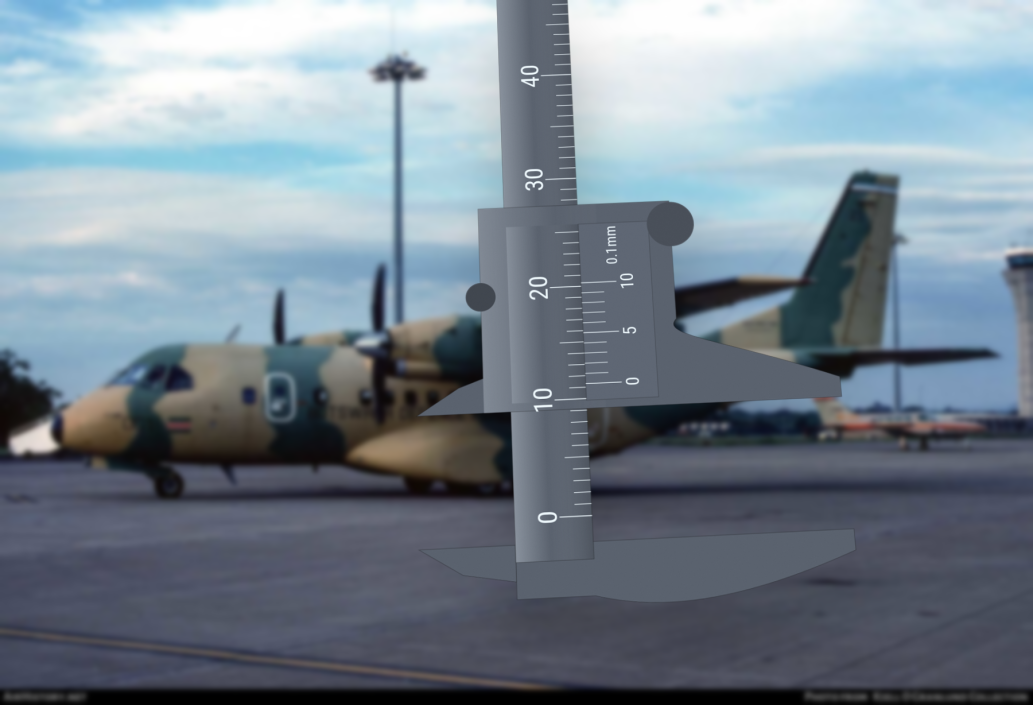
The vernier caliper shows 11.3 (mm)
